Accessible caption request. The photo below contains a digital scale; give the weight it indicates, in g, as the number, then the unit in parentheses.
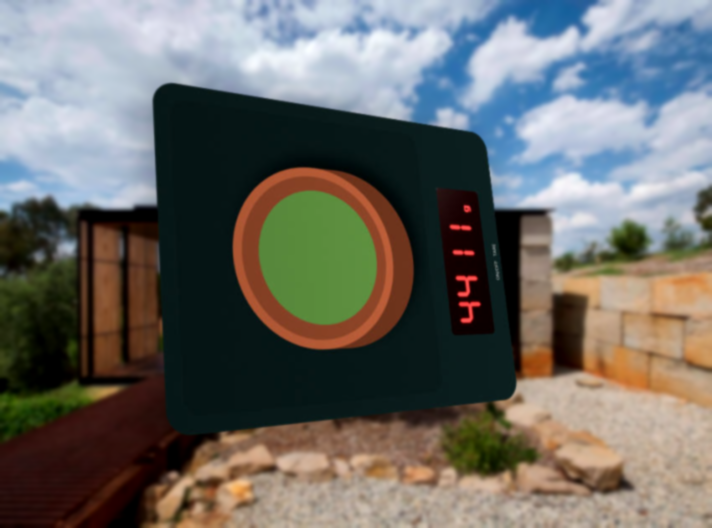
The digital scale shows 4411 (g)
